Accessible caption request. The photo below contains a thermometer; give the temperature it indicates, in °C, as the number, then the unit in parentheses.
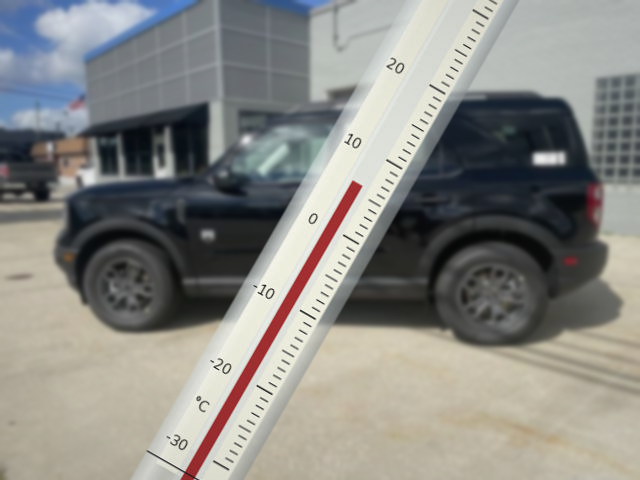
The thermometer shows 6 (°C)
